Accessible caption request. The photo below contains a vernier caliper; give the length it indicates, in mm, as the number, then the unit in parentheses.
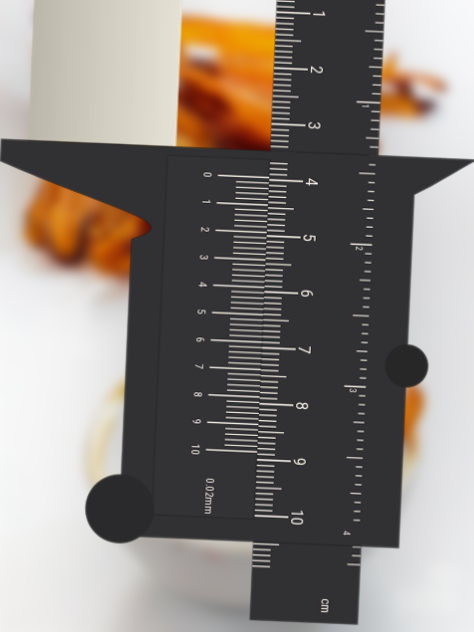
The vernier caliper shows 39.6 (mm)
